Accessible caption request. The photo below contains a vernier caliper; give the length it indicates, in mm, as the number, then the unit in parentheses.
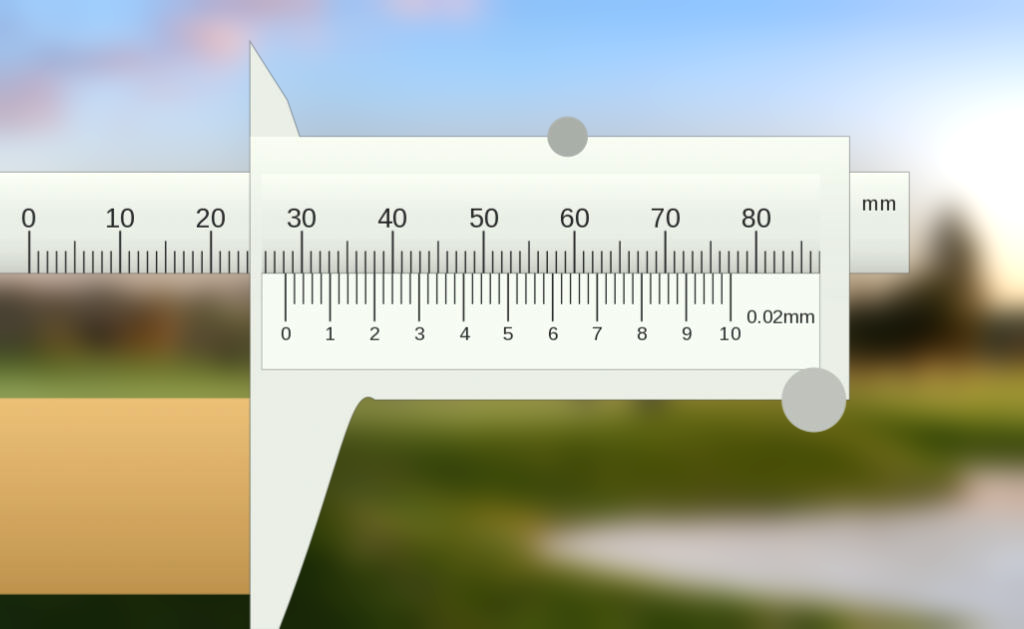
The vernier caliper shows 28.2 (mm)
